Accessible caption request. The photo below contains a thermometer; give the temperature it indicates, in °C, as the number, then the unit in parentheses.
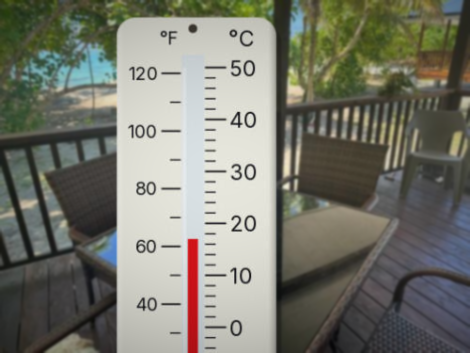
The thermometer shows 17 (°C)
